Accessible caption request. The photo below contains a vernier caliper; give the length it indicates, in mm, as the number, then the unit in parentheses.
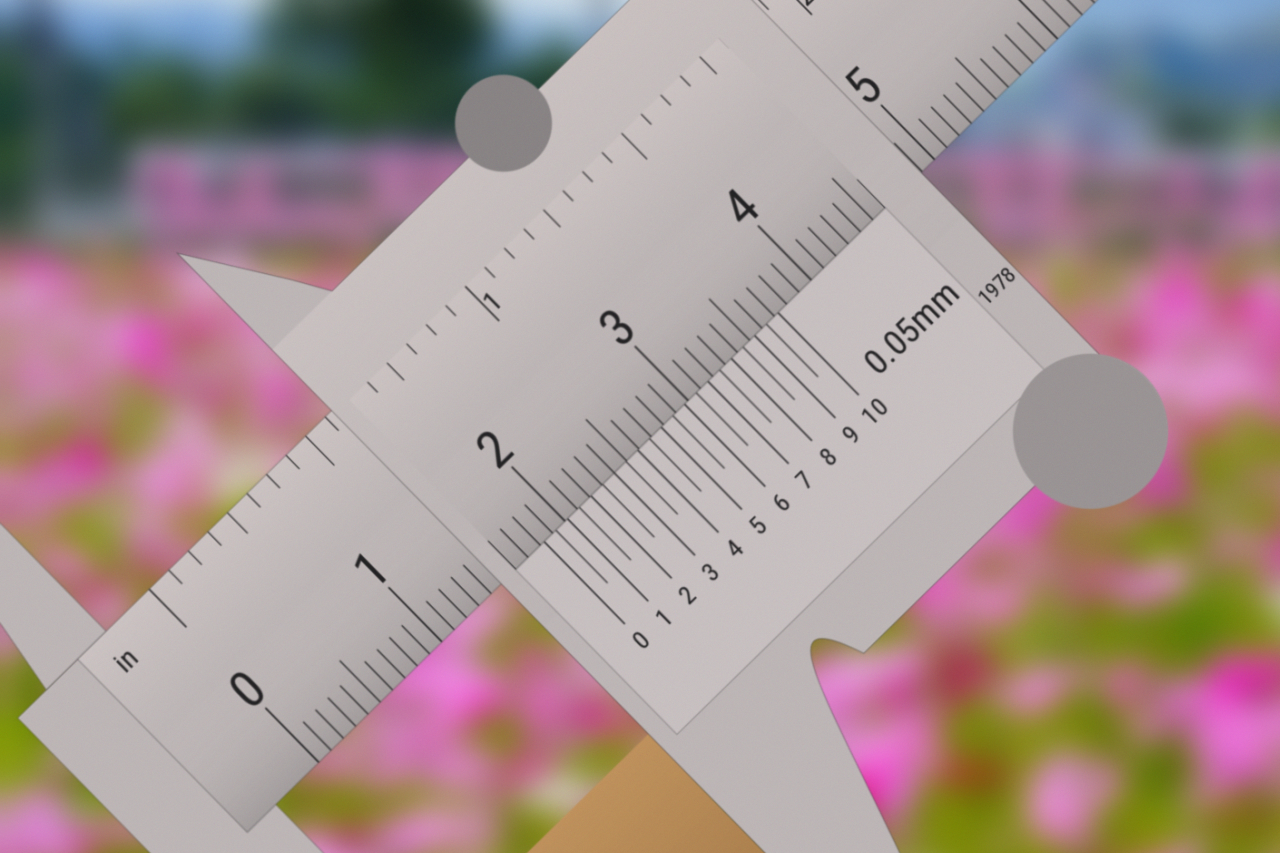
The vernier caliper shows 18.3 (mm)
